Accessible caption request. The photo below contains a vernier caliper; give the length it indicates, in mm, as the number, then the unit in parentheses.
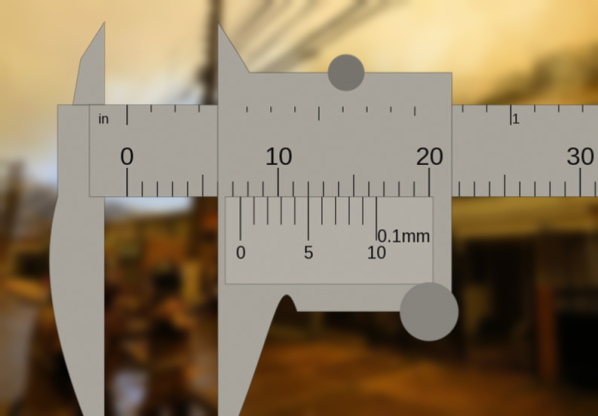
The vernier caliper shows 7.5 (mm)
